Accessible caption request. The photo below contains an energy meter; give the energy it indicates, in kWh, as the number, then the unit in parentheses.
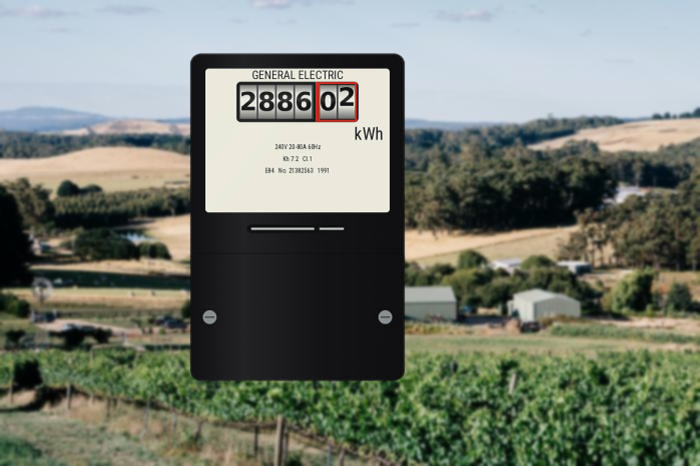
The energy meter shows 2886.02 (kWh)
